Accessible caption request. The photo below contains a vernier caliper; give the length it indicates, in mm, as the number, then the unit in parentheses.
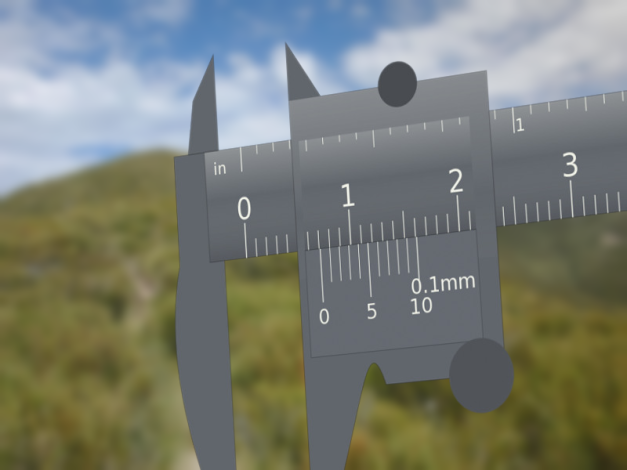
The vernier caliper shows 7.1 (mm)
